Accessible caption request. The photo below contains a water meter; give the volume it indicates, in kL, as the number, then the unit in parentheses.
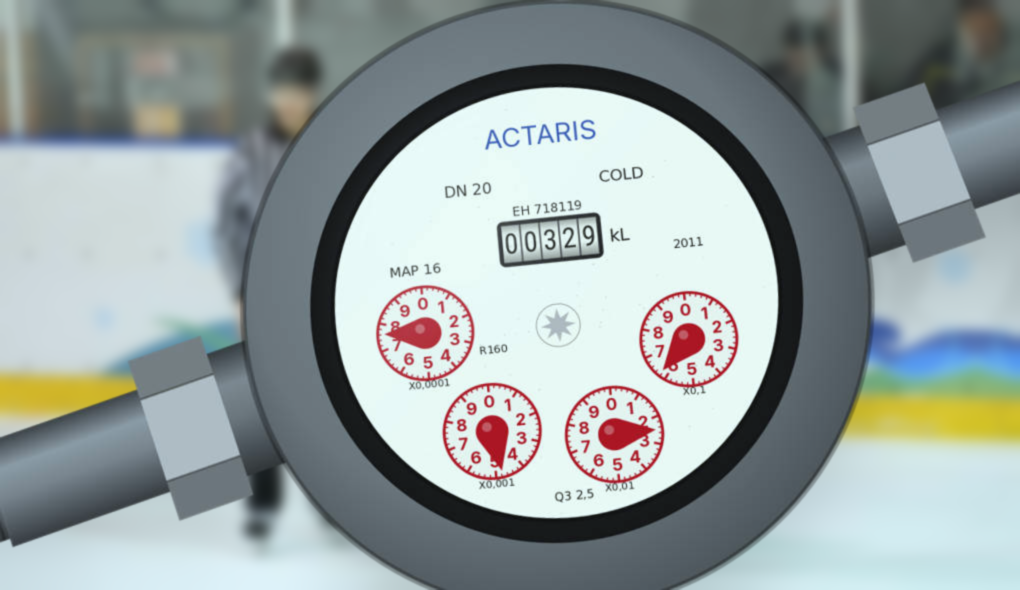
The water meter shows 329.6247 (kL)
